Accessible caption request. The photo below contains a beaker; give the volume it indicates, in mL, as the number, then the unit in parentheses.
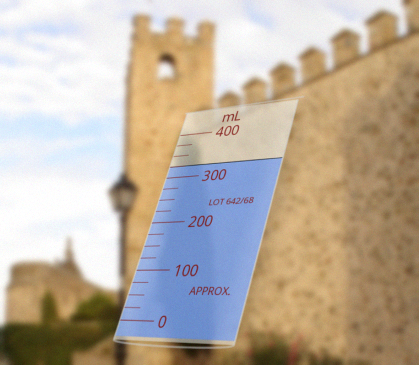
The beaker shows 325 (mL)
